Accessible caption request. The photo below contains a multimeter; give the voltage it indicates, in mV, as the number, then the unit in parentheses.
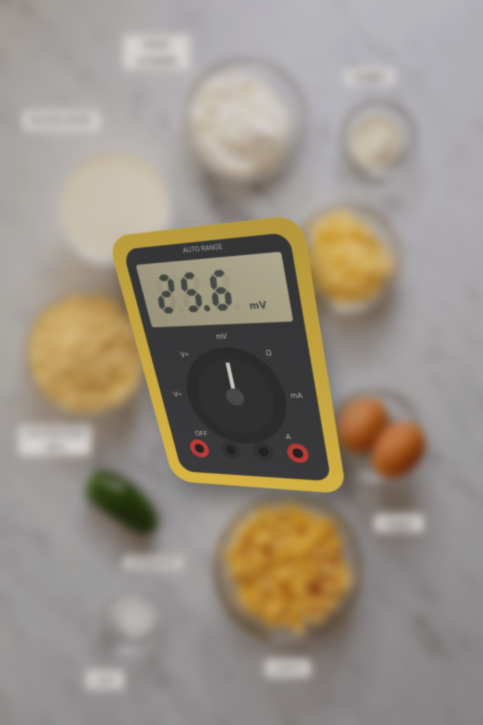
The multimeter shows 25.6 (mV)
